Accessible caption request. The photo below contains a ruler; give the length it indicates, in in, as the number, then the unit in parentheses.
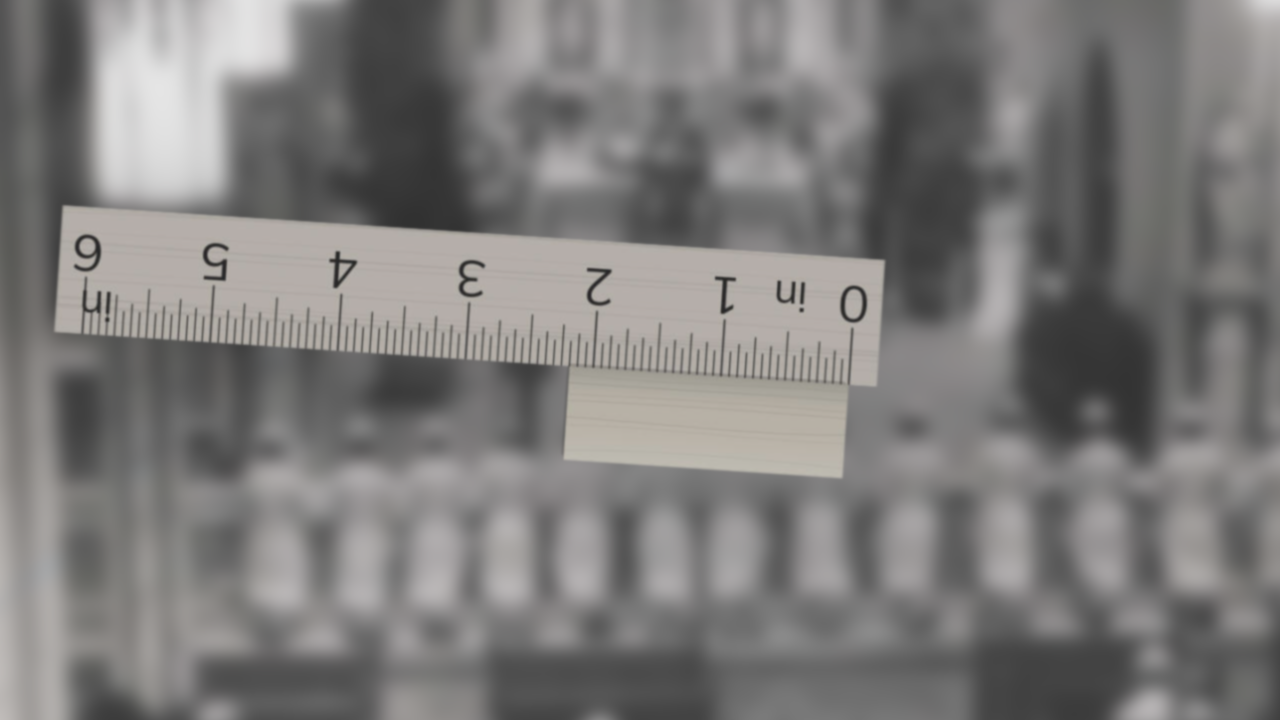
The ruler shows 2.1875 (in)
